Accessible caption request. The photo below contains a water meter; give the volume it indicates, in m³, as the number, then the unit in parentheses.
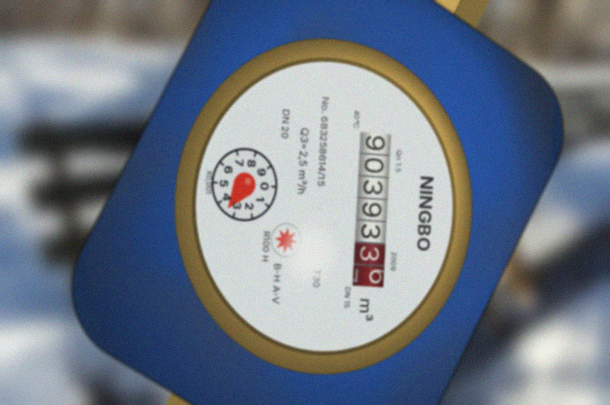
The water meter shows 90393.363 (m³)
